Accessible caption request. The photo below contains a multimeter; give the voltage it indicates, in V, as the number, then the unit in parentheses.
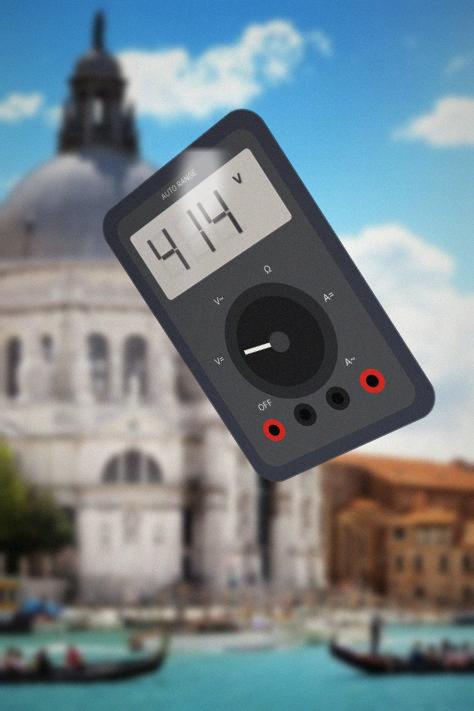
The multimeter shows 414 (V)
